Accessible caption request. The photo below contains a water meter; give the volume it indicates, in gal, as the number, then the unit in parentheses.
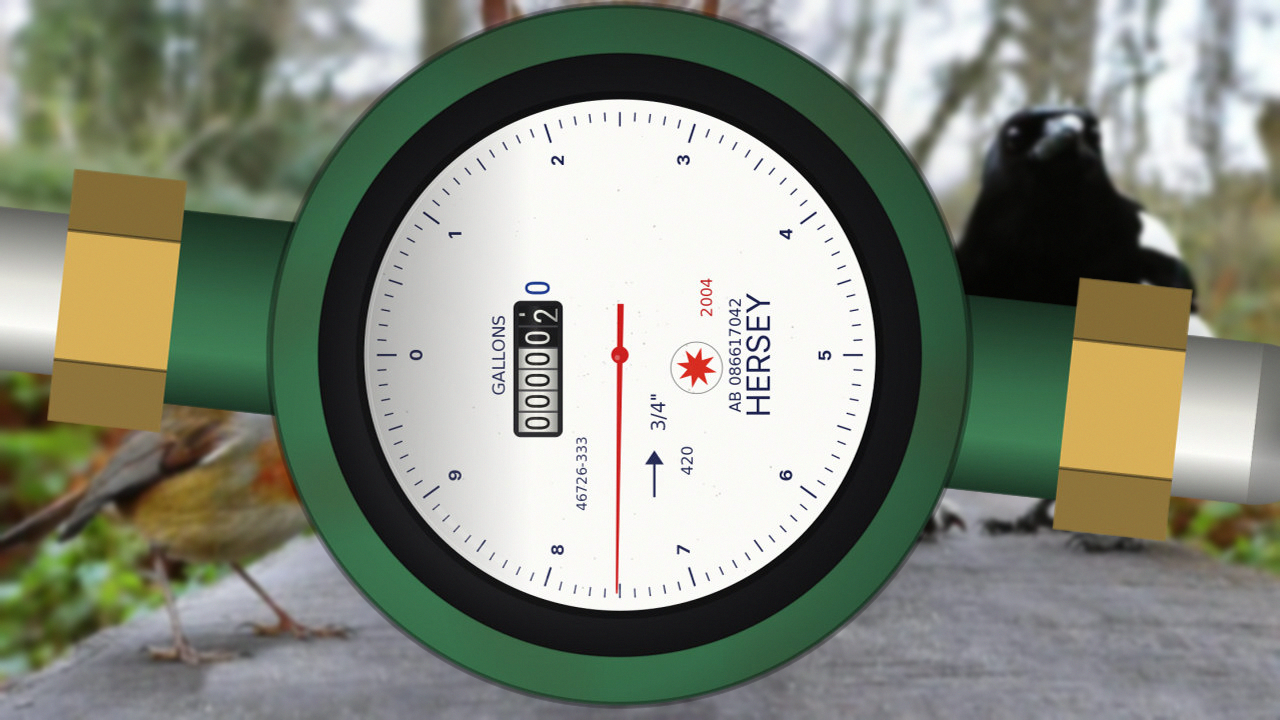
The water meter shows 17.5 (gal)
